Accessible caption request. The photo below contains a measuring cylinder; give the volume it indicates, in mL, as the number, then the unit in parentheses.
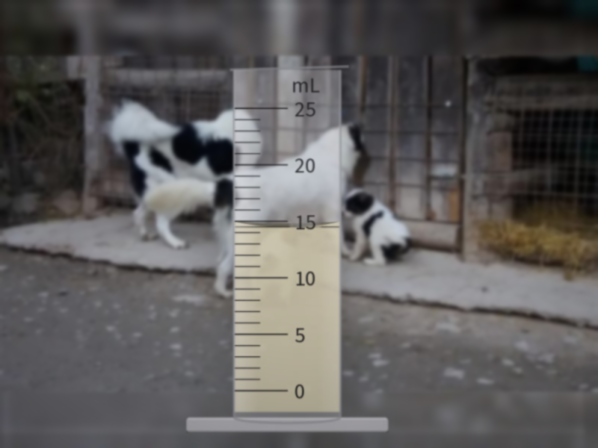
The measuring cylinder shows 14.5 (mL)
